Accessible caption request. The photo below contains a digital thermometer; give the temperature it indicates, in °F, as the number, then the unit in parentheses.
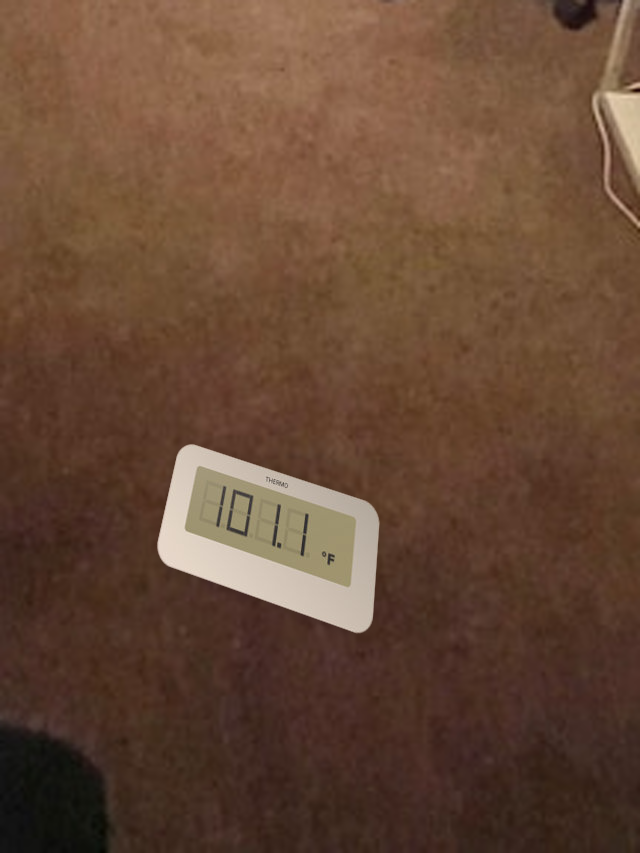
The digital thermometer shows 101.1 (°F)
